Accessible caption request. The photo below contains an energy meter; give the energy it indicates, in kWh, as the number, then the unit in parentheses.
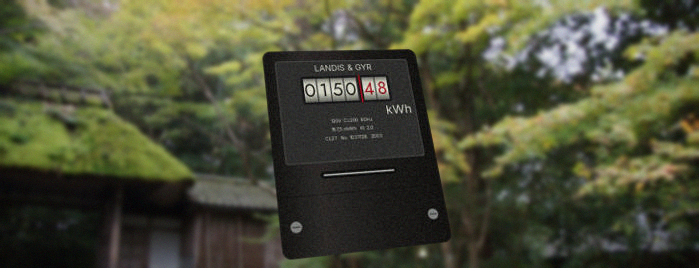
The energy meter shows 150.48 (kWh)
